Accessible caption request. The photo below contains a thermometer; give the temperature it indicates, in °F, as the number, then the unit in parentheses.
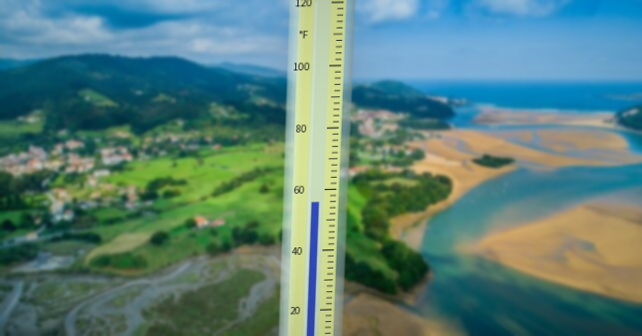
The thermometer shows 56 (°F)
